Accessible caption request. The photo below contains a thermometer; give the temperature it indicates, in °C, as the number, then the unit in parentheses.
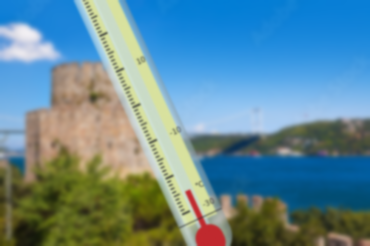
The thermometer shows -25 (°C)
